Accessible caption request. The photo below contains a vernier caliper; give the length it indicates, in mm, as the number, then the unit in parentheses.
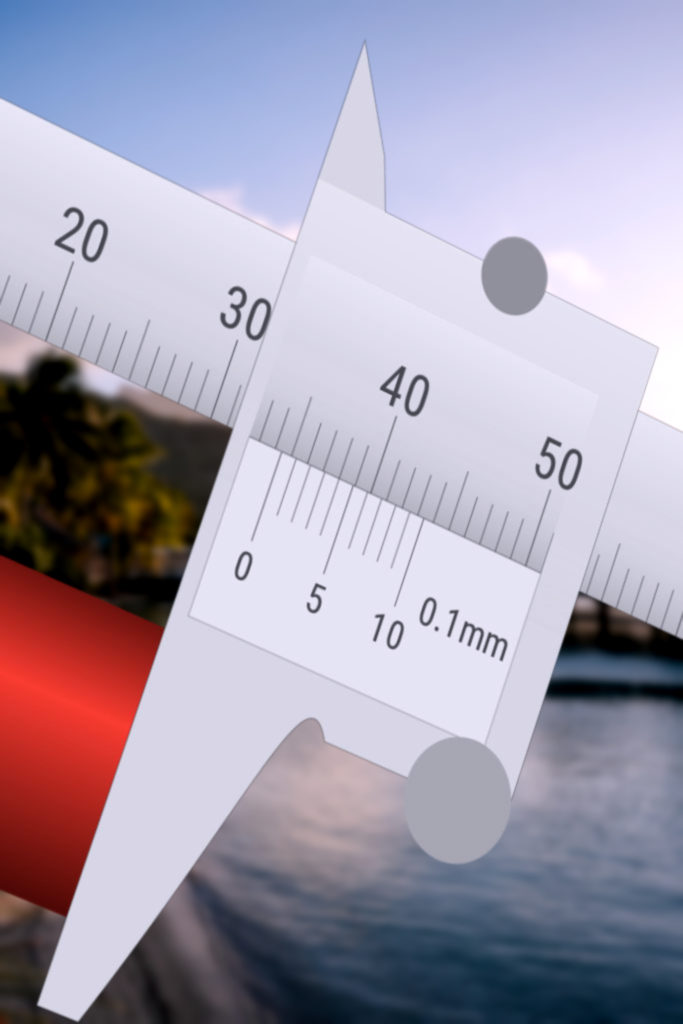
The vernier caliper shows 34.4 (mm)
